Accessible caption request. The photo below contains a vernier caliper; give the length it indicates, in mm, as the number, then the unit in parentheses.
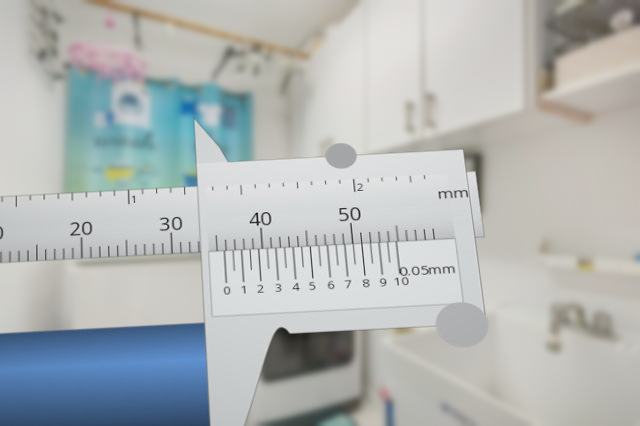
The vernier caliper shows 35.8 (mm)
